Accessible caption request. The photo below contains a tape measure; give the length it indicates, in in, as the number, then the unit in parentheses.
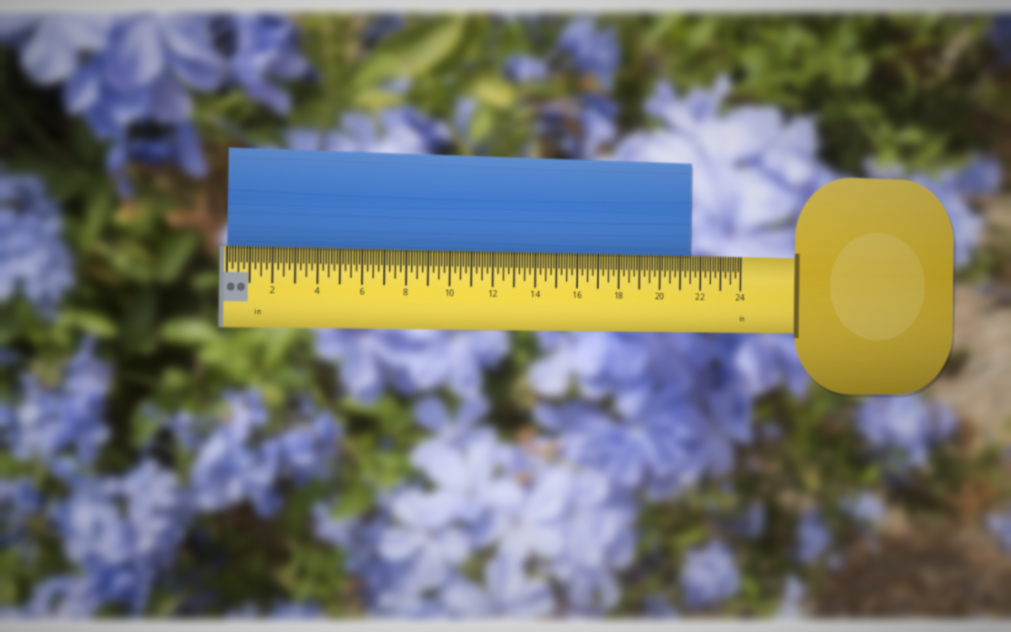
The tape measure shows 21.5 (in)
